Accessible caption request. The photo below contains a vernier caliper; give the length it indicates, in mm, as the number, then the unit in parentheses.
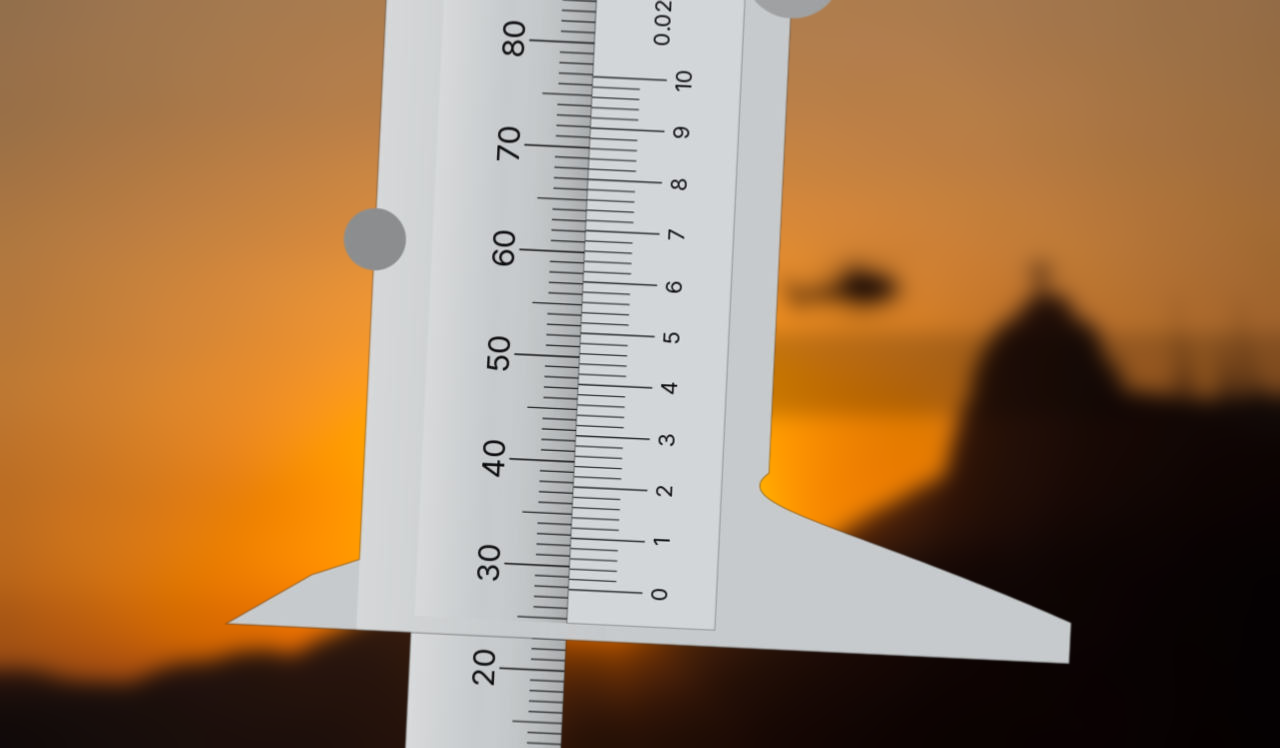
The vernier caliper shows 27.8 (mm)
